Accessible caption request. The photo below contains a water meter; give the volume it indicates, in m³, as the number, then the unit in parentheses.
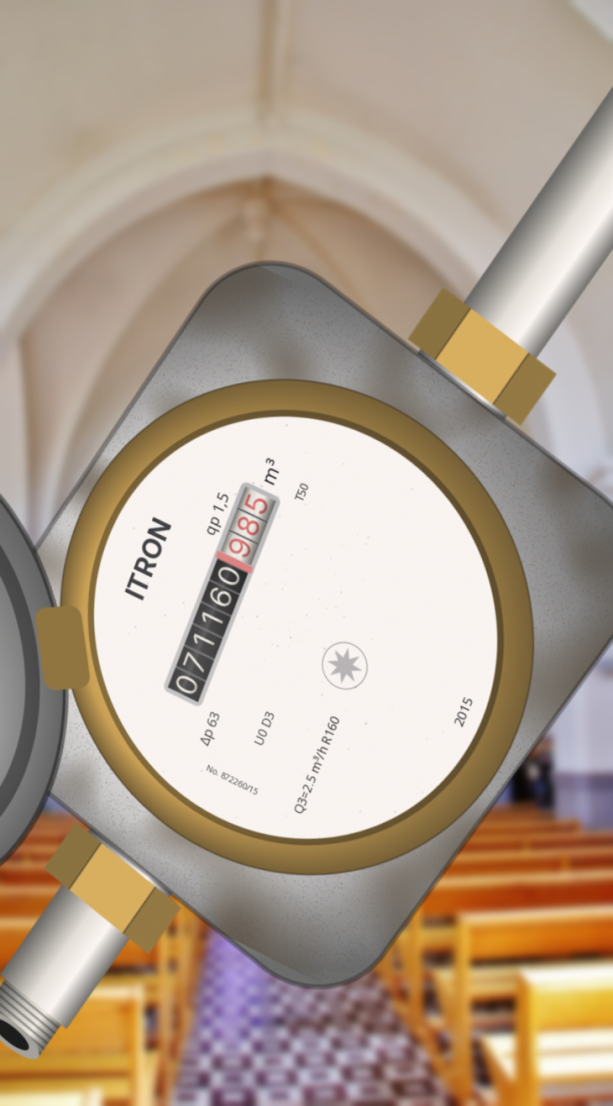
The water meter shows 71160.985 (m³)
